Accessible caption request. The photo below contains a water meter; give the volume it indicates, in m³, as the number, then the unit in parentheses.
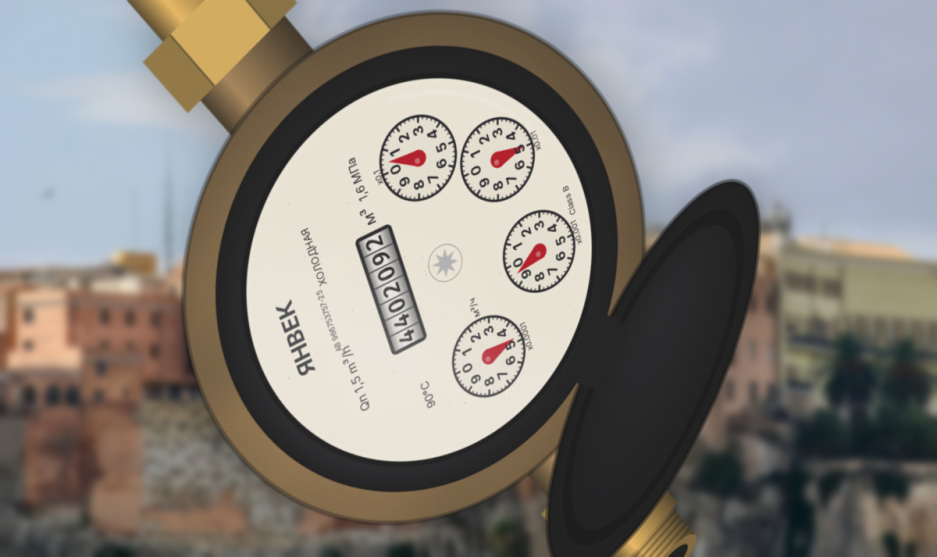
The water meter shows 4402092.0494 (m³)
